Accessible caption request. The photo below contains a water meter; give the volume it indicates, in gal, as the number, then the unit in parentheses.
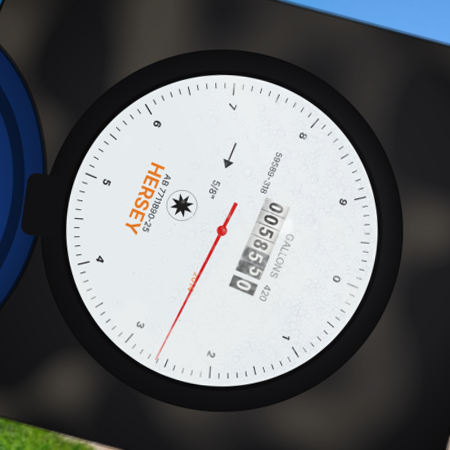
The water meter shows 58552.6 (gal)
